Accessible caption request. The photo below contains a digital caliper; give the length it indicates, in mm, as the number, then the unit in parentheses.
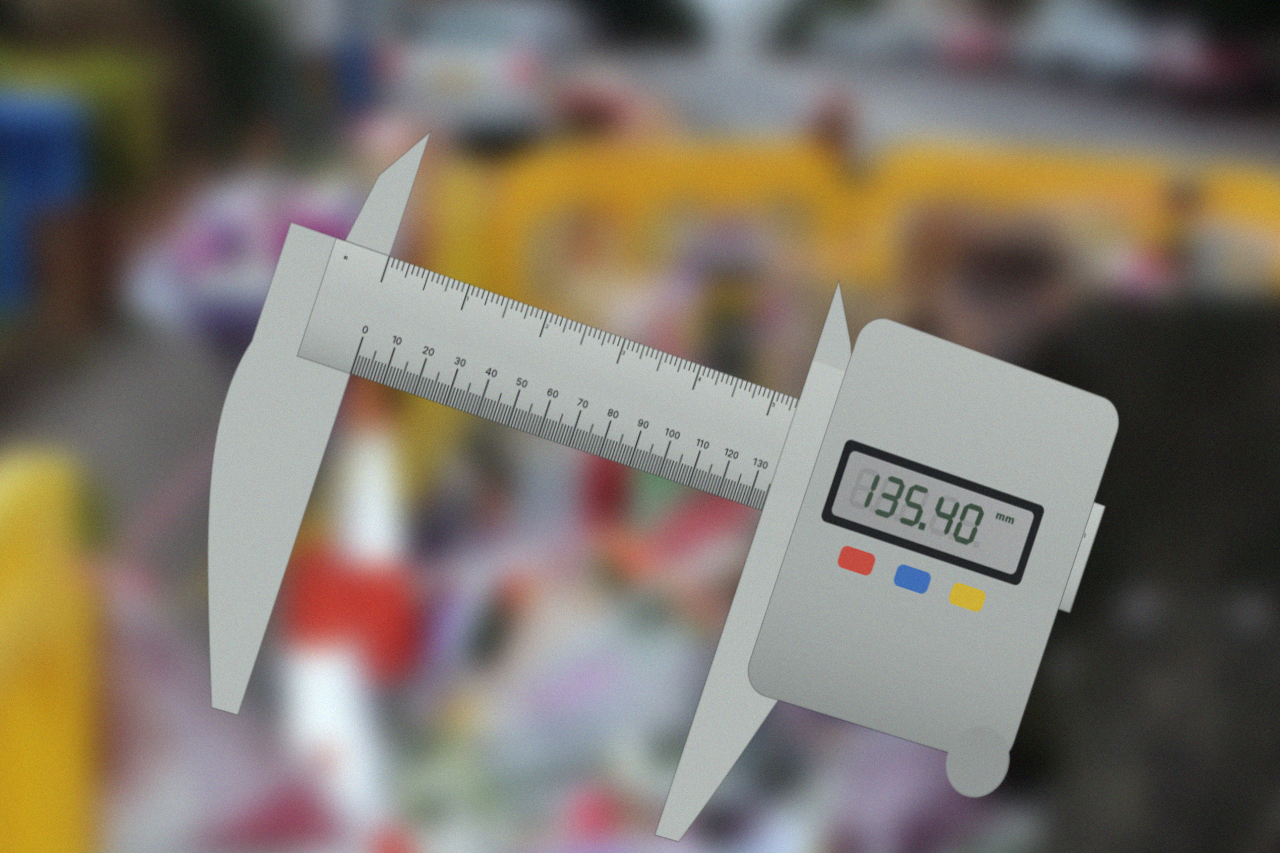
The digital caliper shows 135.40 (mm)
